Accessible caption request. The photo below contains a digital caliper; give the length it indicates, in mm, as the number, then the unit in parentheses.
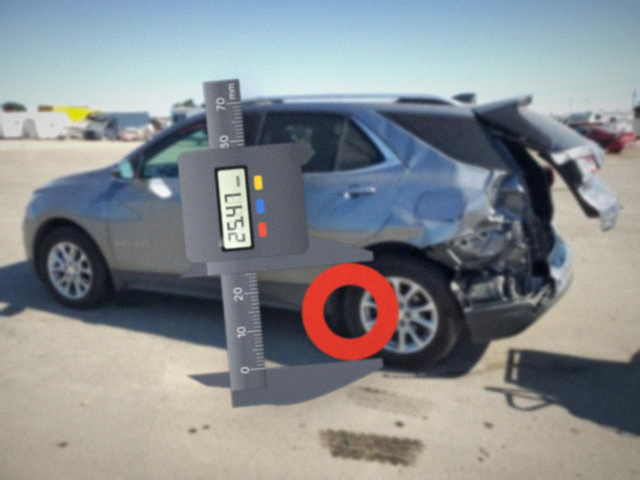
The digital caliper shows 25.47 (mm)
